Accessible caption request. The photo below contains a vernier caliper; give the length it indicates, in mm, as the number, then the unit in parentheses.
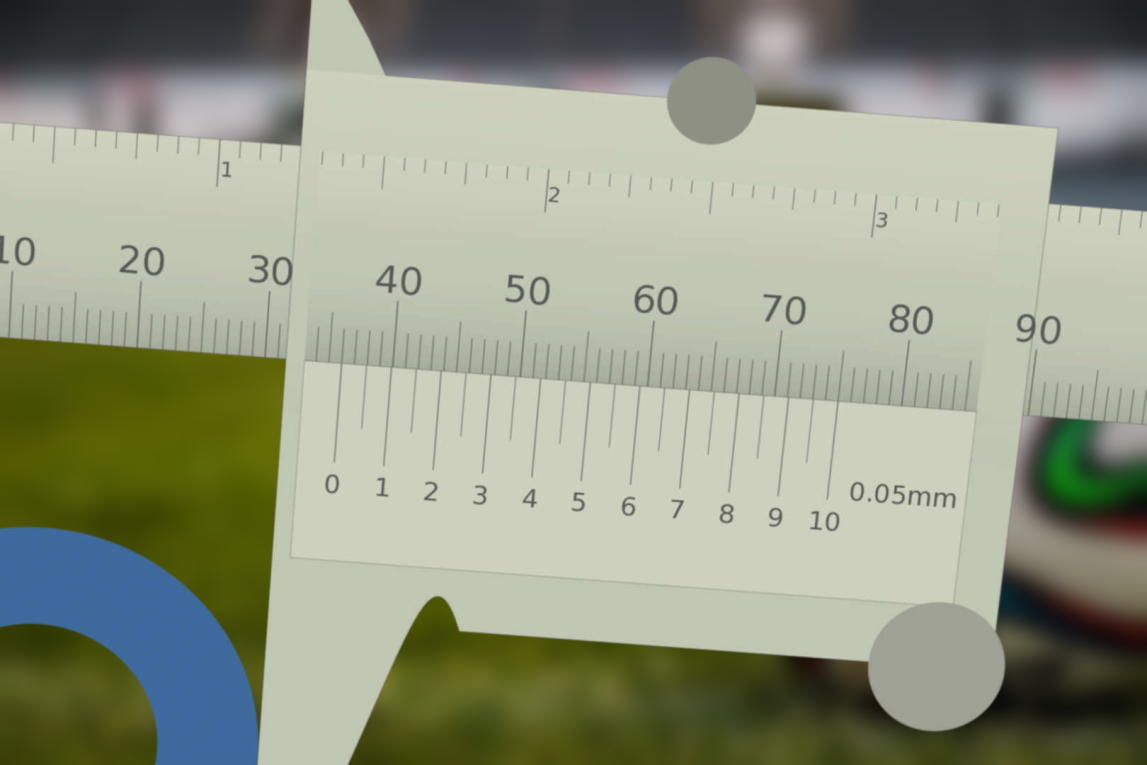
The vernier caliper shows 36.0 (mm)
